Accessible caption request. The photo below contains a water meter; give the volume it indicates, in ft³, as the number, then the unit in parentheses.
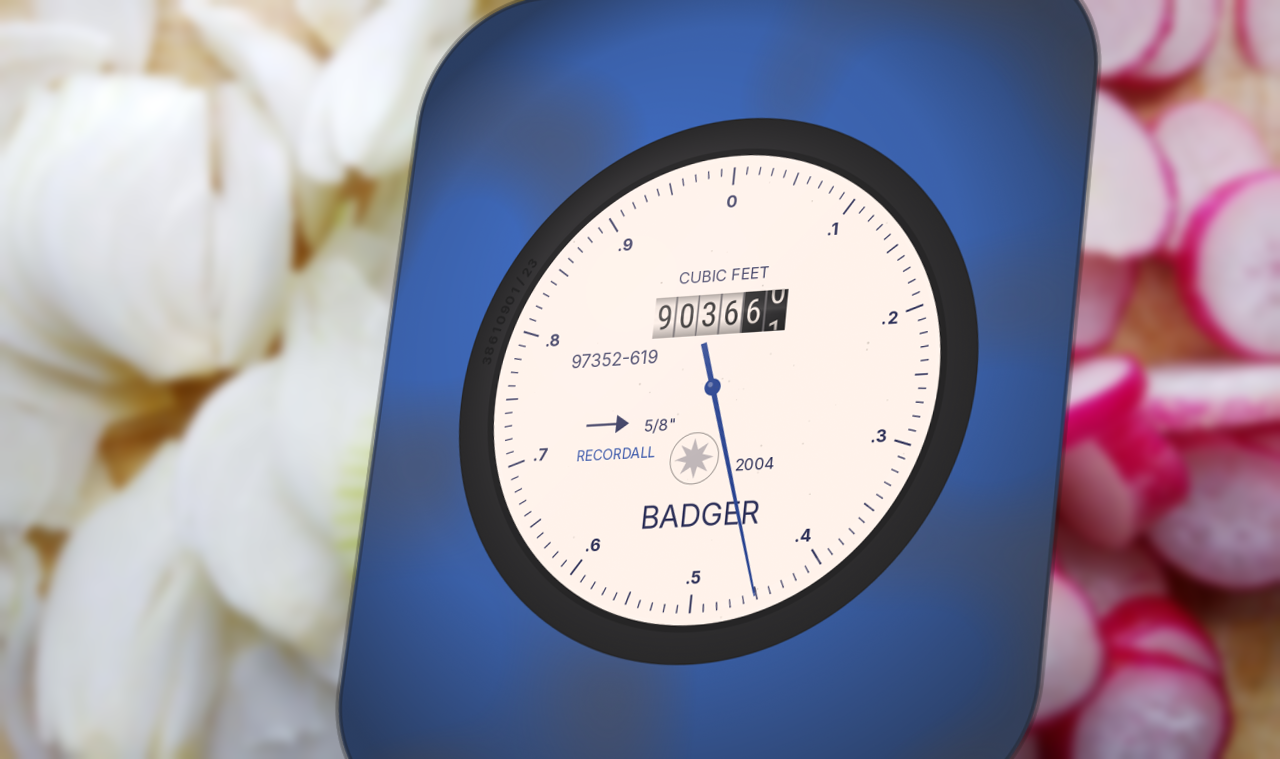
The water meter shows 903660.45 (ft³)
